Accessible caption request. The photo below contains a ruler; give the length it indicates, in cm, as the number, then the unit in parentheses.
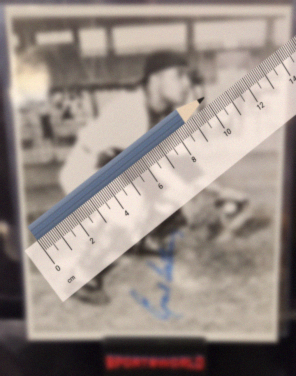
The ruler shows 10 (cm)
